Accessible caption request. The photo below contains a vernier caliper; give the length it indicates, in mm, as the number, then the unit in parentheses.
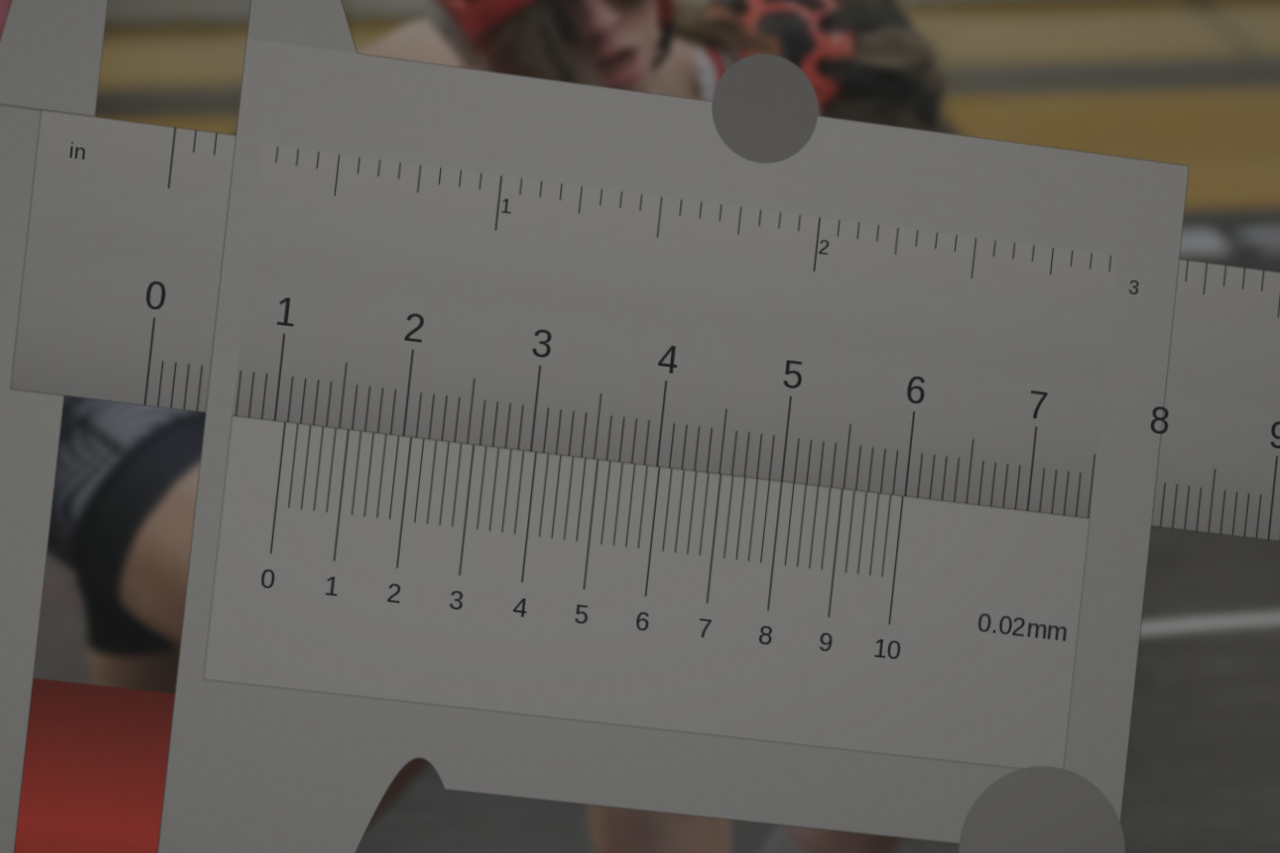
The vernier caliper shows 10.8 (mm)
